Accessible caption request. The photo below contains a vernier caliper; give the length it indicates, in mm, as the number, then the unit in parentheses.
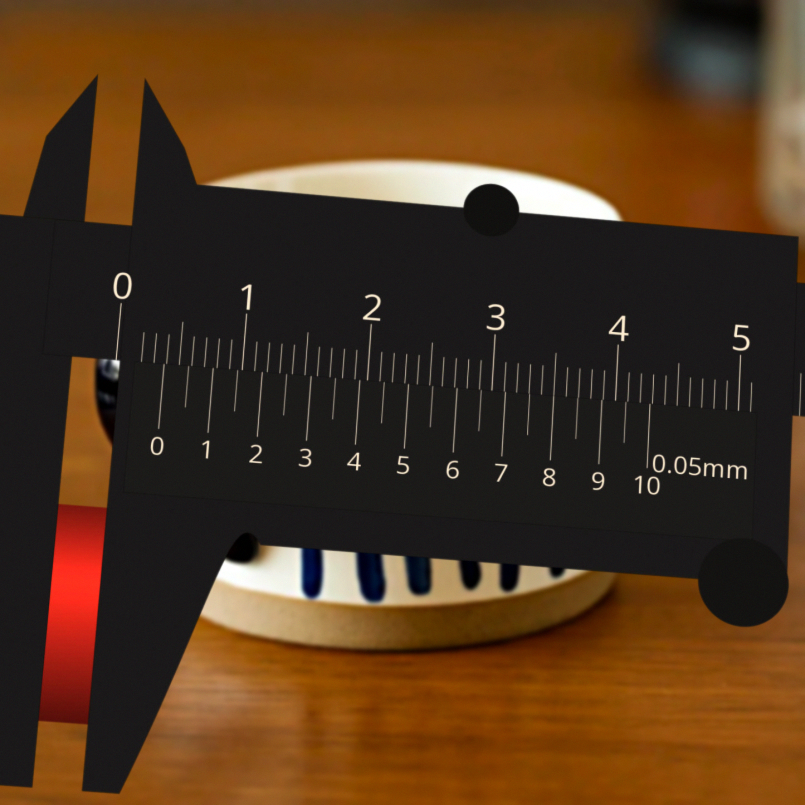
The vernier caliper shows 3.8 (mm)
